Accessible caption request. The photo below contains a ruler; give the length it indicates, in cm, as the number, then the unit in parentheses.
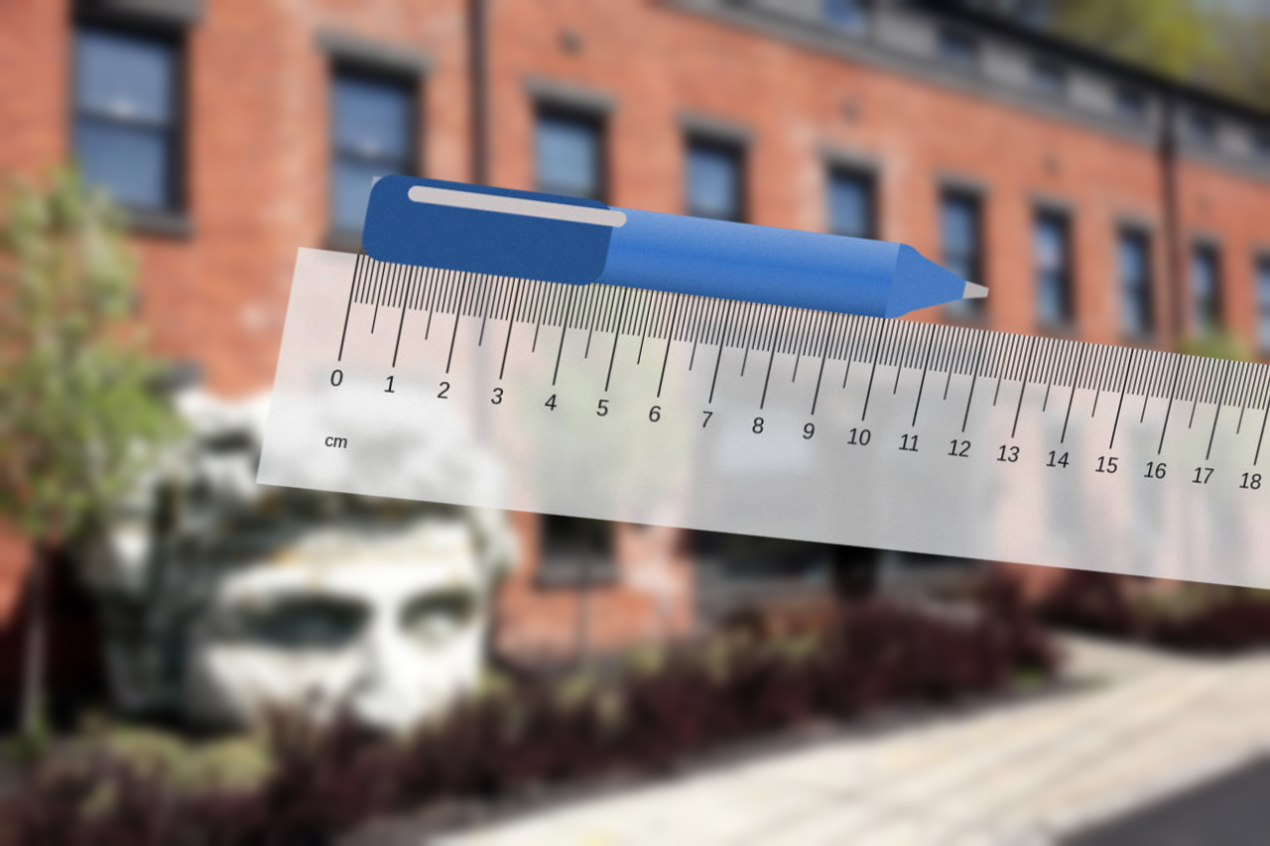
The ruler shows 11.9 (cm)
